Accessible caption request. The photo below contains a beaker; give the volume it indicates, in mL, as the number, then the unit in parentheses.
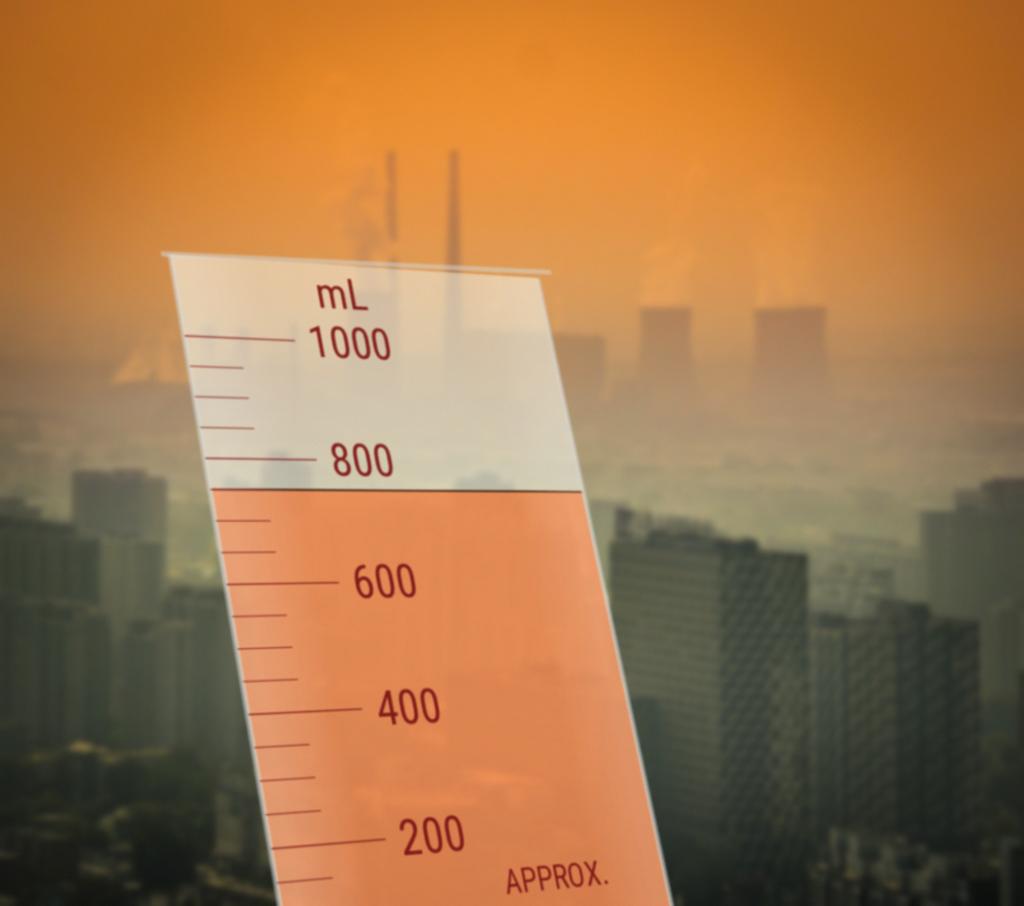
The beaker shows 750 (mL)
